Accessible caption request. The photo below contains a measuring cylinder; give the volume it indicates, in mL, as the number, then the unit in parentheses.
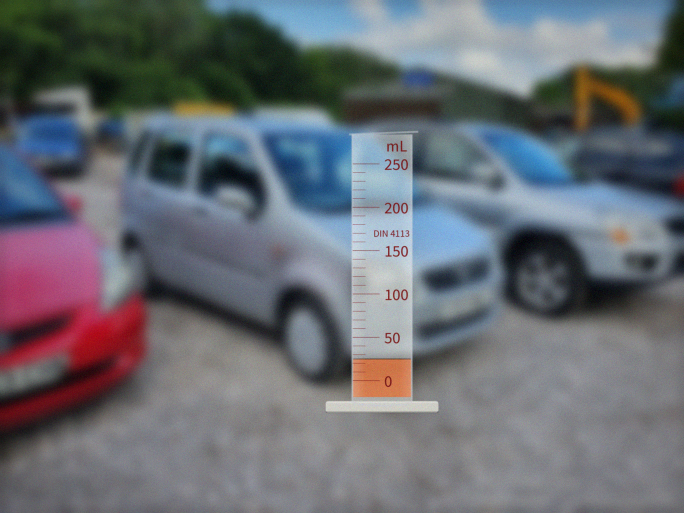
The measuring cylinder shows 25 (mL)
